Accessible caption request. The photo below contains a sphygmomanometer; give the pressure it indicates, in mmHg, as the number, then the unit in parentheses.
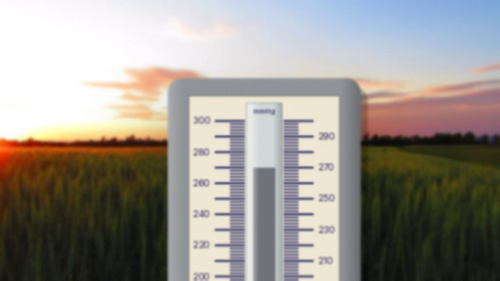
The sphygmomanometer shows 270 (mmHg)
